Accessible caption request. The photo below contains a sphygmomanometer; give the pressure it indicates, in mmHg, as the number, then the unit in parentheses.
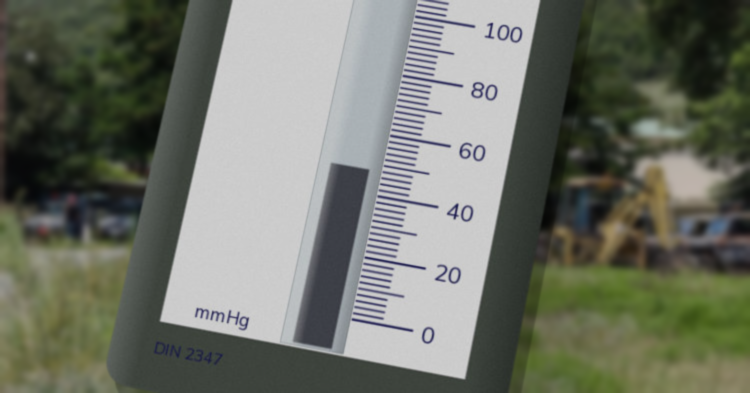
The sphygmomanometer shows 48 (mmHg)
